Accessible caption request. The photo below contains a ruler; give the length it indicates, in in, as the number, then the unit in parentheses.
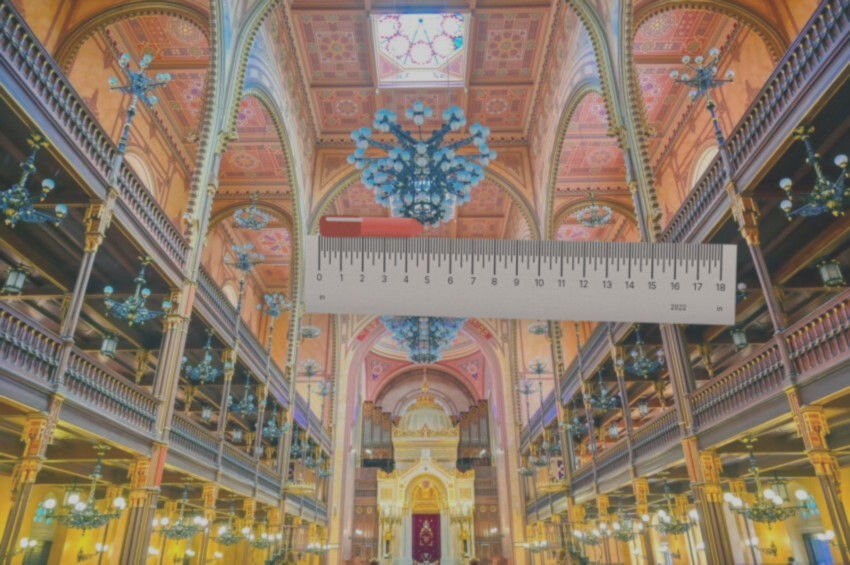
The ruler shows 5 (in)
